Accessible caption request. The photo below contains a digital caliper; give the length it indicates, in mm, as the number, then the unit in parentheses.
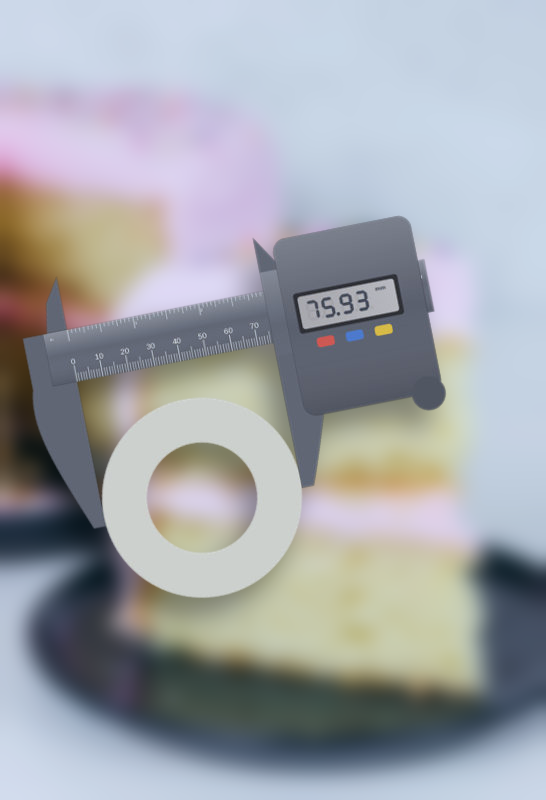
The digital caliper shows 75.93 (mm)
